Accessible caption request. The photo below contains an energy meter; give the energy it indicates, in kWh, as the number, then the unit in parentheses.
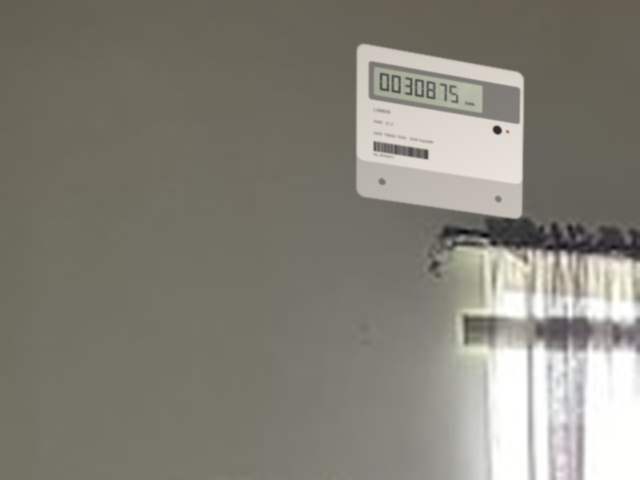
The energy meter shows 30875 (kWh)
